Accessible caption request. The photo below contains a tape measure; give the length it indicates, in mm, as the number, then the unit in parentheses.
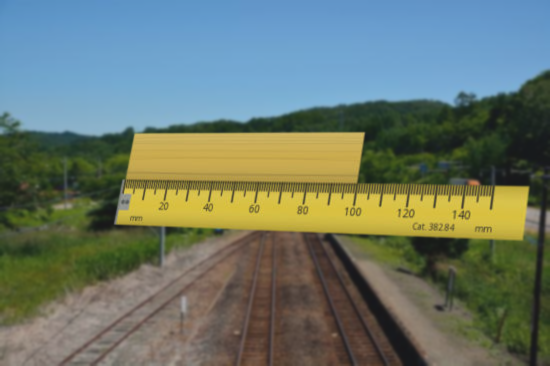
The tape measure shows 100 (mm)
